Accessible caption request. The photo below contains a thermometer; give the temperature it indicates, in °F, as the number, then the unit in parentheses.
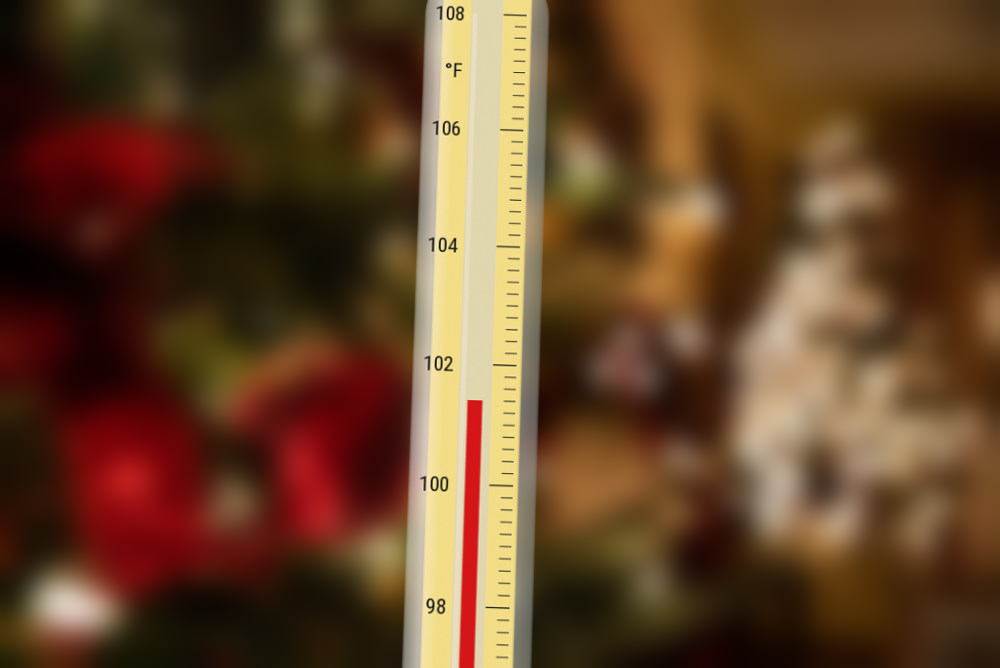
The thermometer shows 101.4 (°F)
